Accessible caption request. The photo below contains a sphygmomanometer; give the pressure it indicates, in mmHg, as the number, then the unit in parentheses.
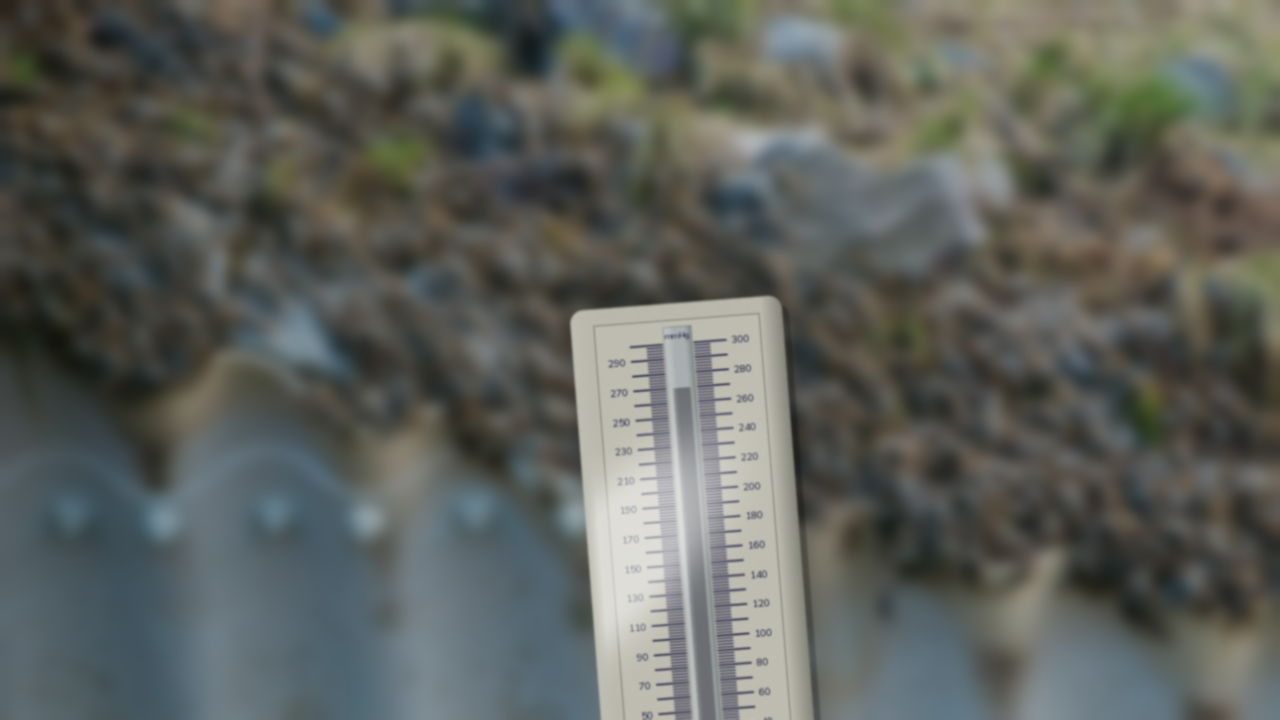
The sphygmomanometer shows 270 (mmHg)
